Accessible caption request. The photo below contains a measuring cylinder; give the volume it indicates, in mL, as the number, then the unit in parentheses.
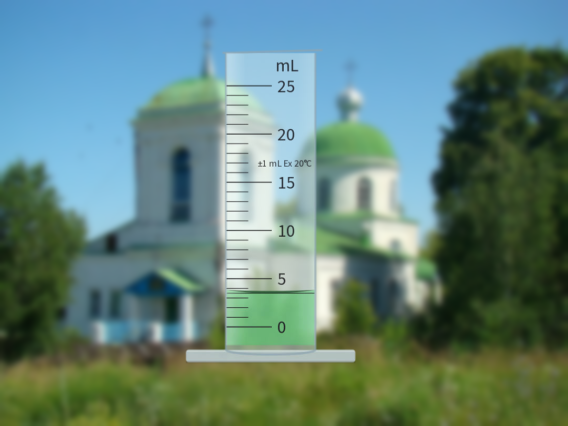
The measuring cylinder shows 3.5 (mL)
